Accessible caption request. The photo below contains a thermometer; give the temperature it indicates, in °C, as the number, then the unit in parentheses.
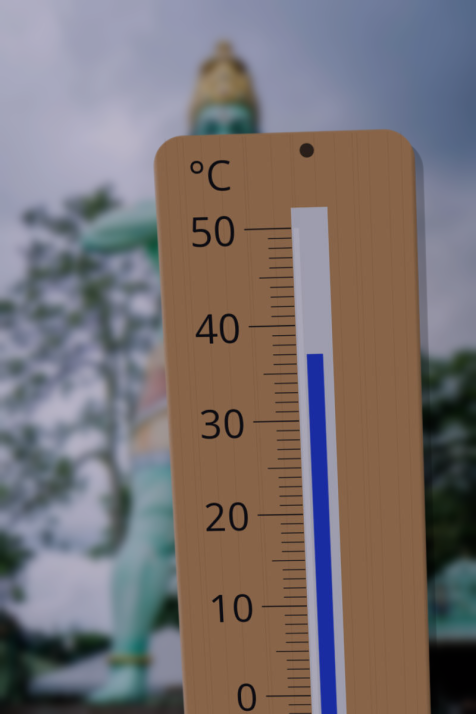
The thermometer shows 37 (°C)
